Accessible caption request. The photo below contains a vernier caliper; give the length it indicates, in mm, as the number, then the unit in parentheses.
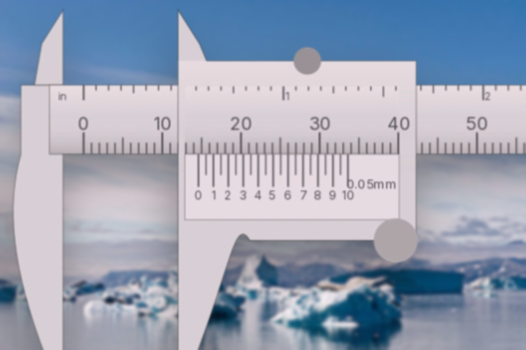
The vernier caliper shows 14.6 (mm)
